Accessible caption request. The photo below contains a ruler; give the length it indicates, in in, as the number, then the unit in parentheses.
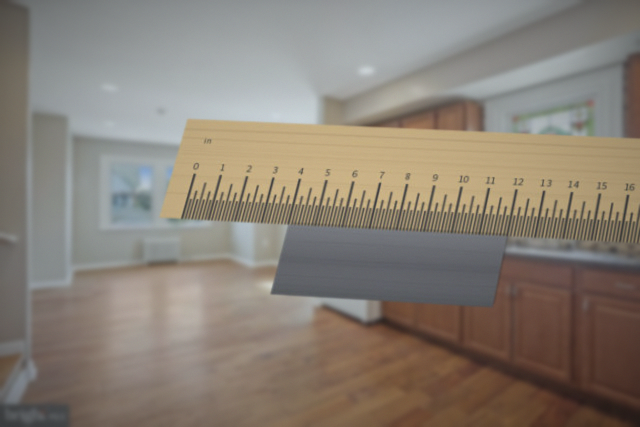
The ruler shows 8 (in)
